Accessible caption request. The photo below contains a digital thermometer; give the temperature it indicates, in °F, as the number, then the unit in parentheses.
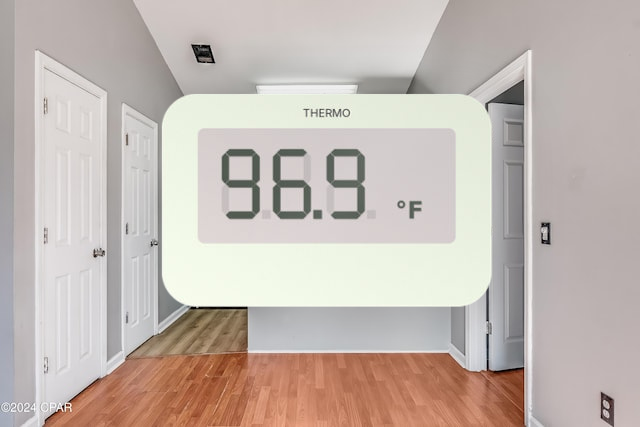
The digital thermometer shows 96.9 (°F)
